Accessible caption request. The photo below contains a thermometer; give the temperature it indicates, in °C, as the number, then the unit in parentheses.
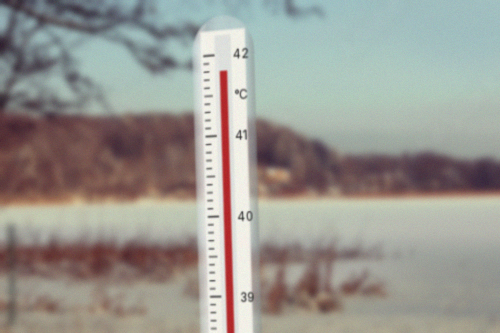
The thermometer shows 41.8 (°C)
